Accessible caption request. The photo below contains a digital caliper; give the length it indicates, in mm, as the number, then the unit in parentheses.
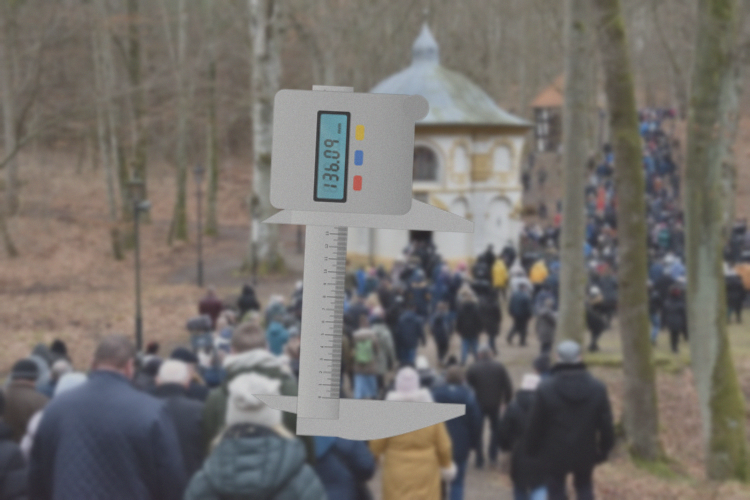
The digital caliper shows 136.09 (mm)
